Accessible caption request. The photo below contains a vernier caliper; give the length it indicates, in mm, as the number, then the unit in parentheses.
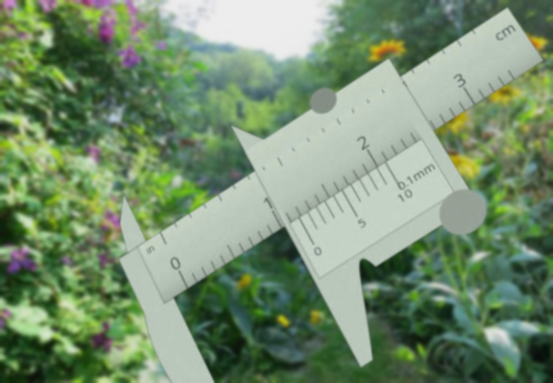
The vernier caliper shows 11.8 (mm)
